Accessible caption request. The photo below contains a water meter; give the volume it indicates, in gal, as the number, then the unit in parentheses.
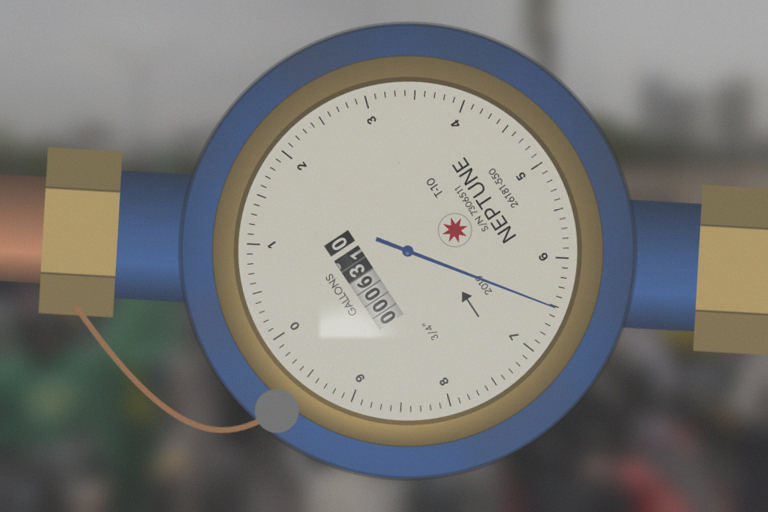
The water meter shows 6306.5 (gal)
